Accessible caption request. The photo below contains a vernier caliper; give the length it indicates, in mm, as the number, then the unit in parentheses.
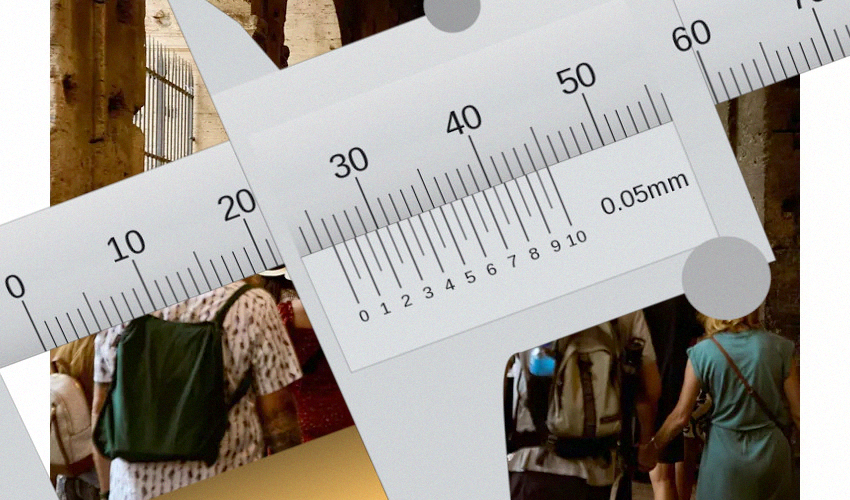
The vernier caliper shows 26.0 (mm)
